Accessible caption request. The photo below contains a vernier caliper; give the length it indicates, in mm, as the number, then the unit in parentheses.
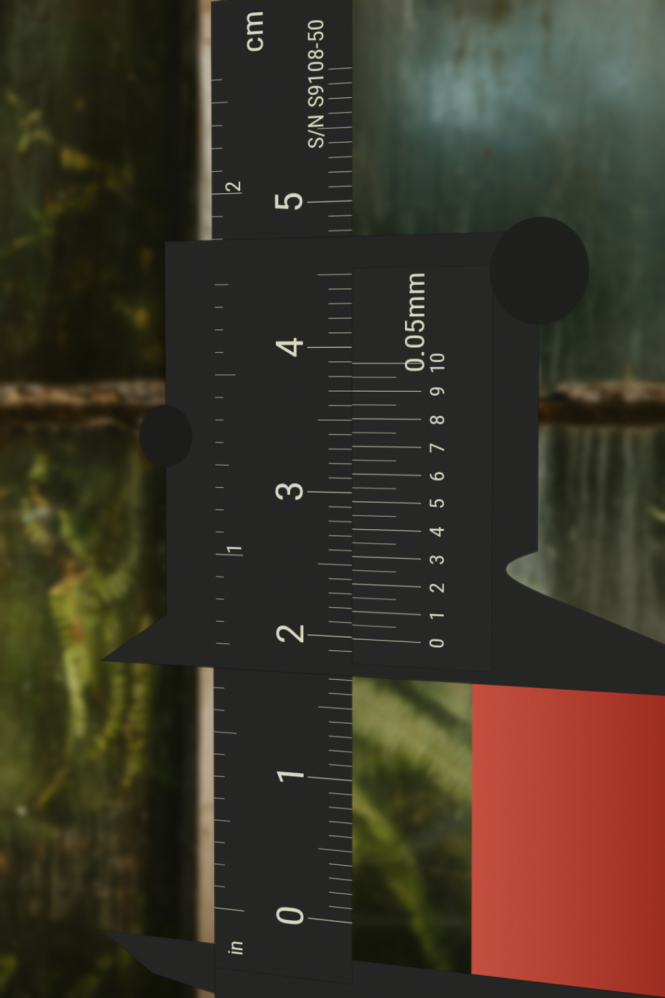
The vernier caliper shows 19.9 (mm)
